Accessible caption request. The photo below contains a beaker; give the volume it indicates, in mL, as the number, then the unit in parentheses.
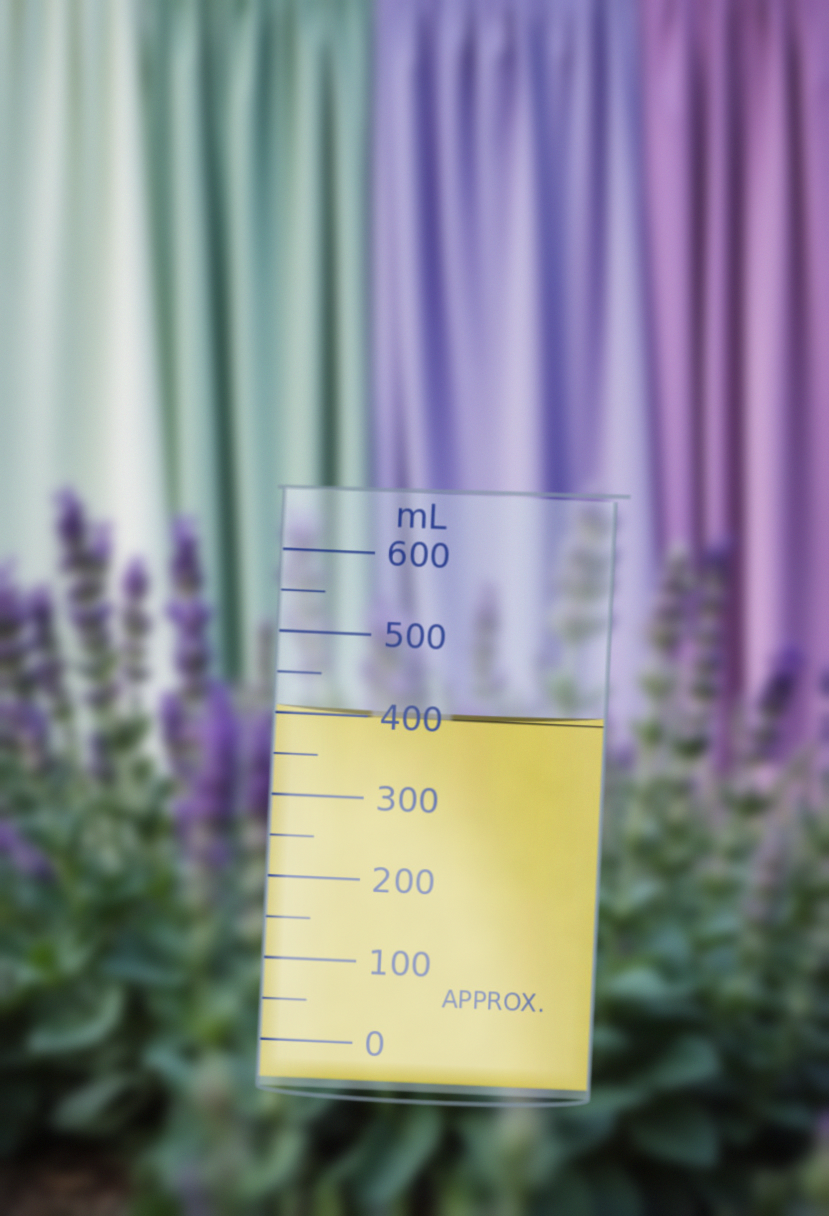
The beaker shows 400 (mL)
